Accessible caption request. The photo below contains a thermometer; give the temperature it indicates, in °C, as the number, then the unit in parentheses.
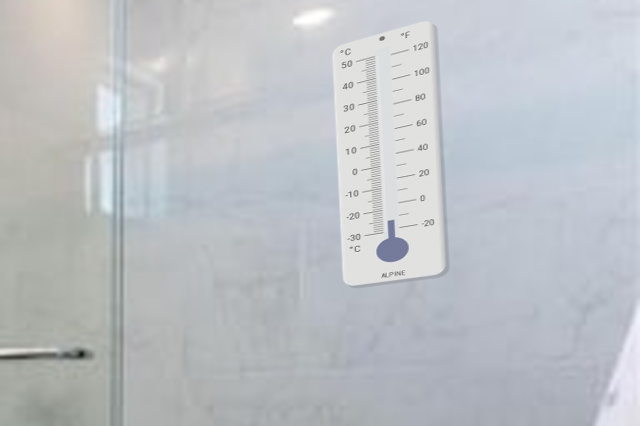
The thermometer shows -25 (°C)
